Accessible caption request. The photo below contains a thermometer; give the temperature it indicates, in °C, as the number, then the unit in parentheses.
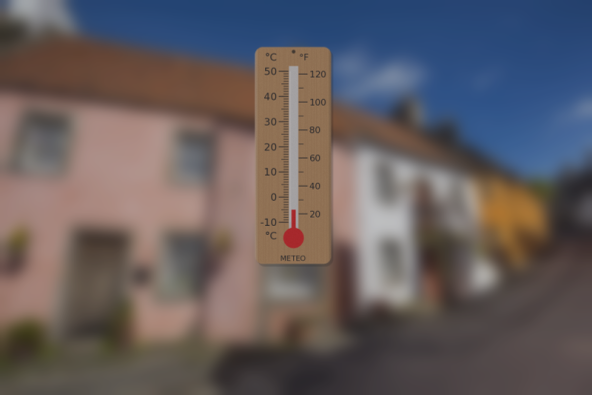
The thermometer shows -5 (°C)
